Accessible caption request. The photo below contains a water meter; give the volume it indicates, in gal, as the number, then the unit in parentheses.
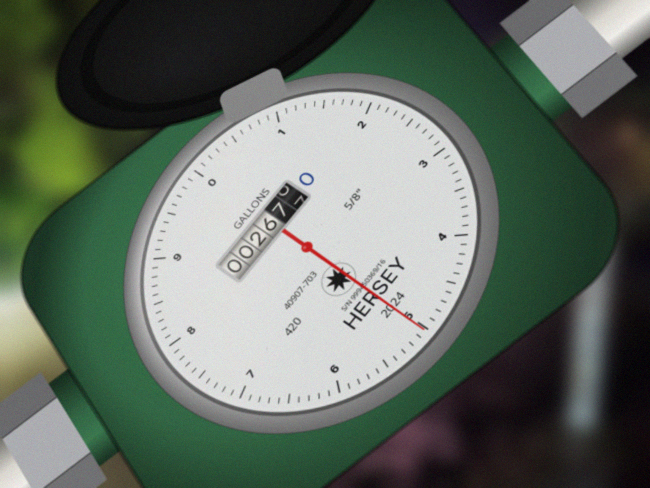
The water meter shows 26765.0 (gal)
